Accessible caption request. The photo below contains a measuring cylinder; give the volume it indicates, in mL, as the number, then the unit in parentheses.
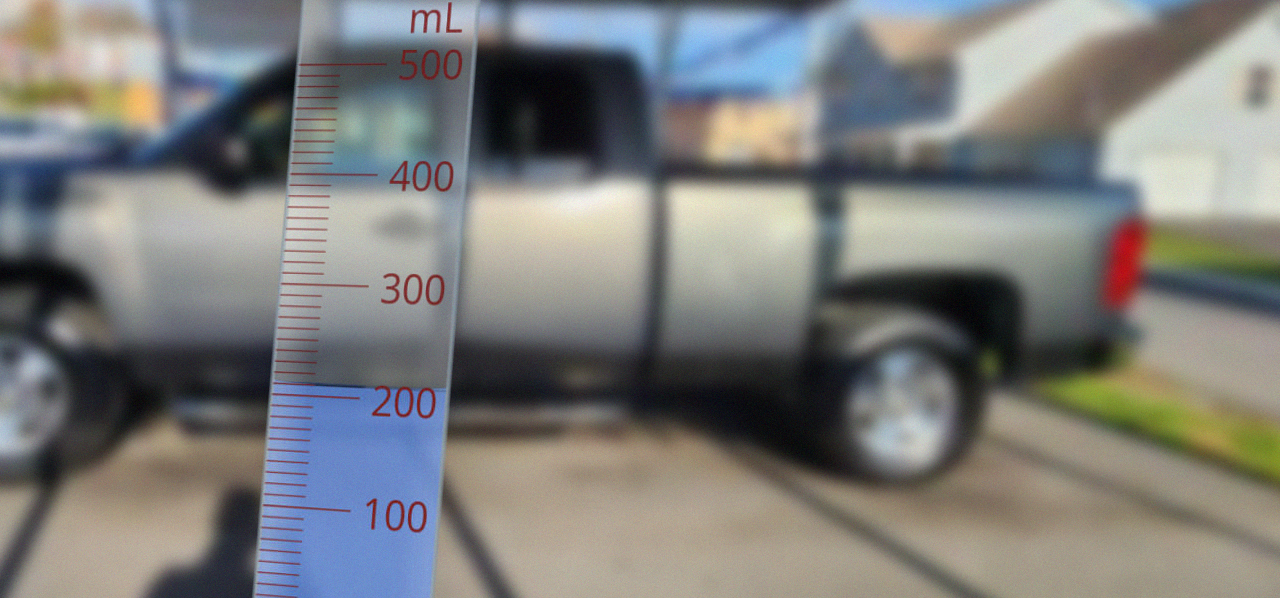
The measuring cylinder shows 210 (mL)
